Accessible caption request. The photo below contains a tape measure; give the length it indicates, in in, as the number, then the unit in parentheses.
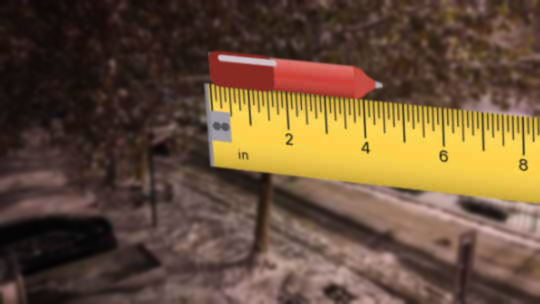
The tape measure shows 4.5 (in)
